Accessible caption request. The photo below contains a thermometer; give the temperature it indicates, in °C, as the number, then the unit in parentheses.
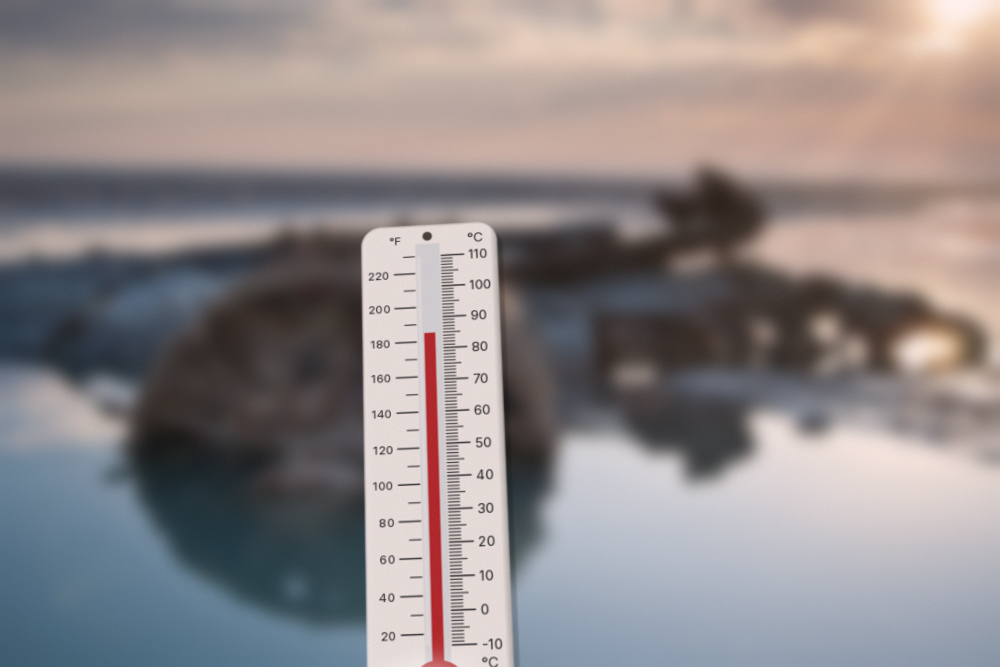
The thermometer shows 85 (°C)
